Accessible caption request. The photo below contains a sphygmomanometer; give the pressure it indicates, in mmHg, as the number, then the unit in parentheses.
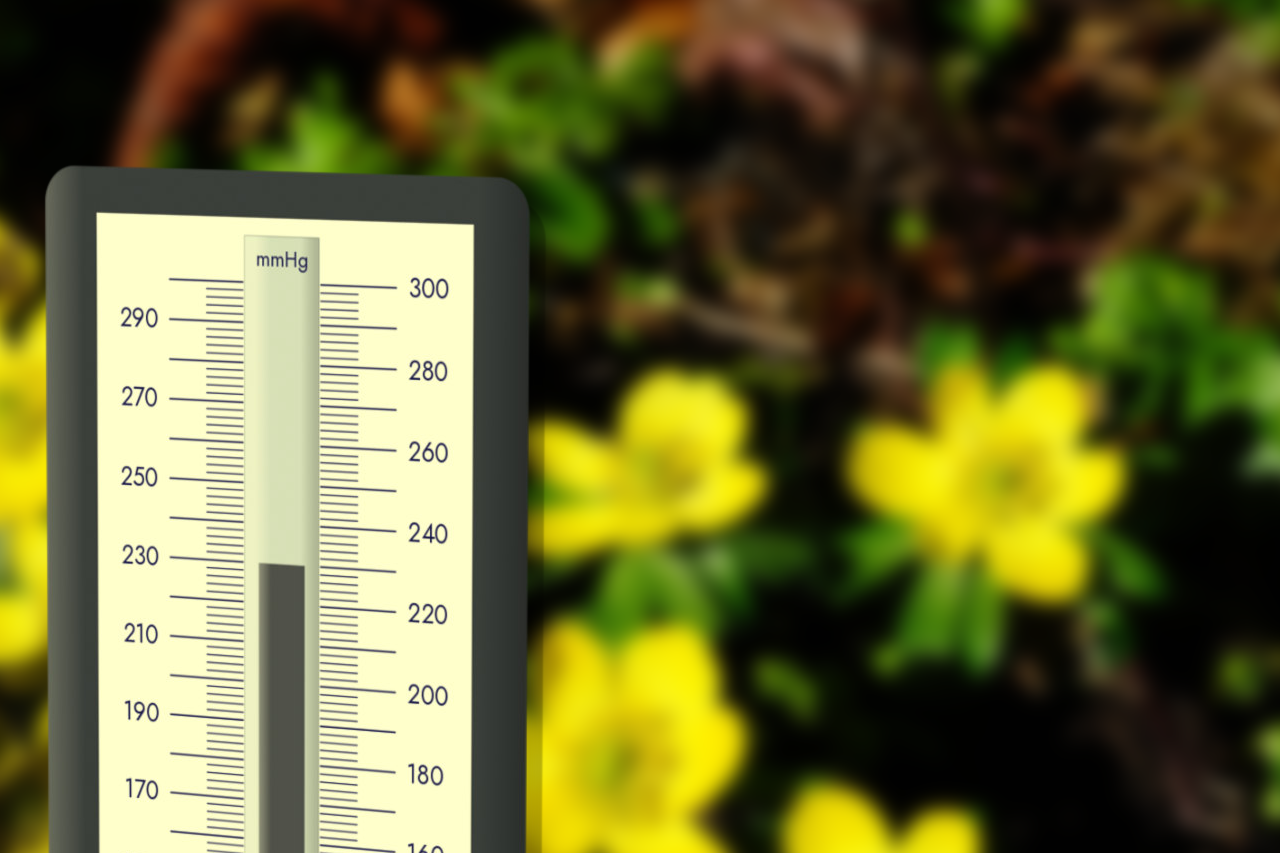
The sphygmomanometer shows 230 (mmHg)
